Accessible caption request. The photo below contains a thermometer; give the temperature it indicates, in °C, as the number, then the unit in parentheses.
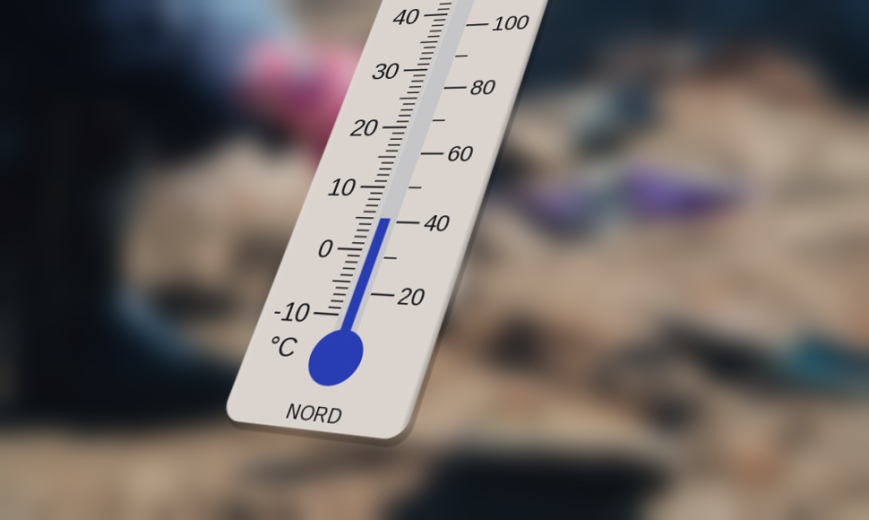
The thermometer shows 5 (°C)
